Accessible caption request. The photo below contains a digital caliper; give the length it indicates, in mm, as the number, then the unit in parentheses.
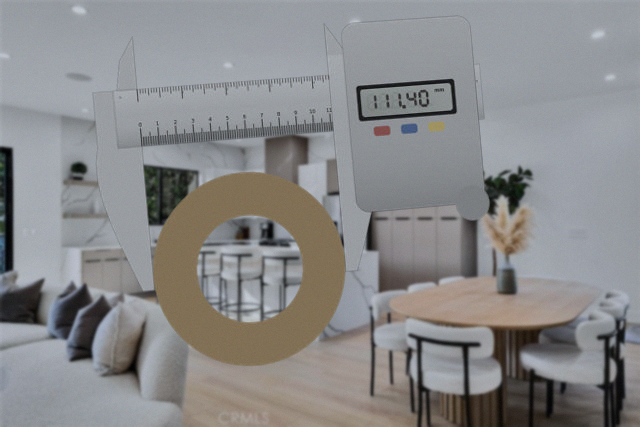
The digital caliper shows 111.40 (mm)
